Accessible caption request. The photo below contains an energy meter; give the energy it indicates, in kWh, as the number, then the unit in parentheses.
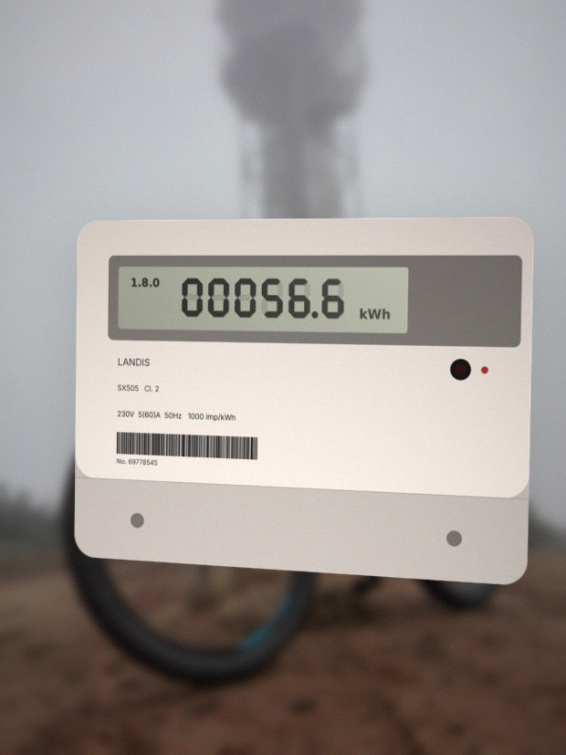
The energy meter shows 56.6 (kWh)
